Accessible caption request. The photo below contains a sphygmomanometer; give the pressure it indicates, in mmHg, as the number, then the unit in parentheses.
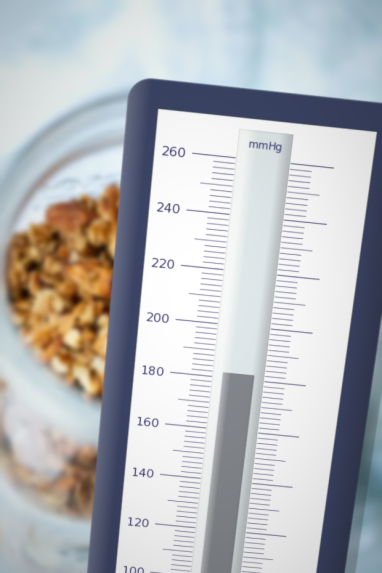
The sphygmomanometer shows 182 (mmHg)
